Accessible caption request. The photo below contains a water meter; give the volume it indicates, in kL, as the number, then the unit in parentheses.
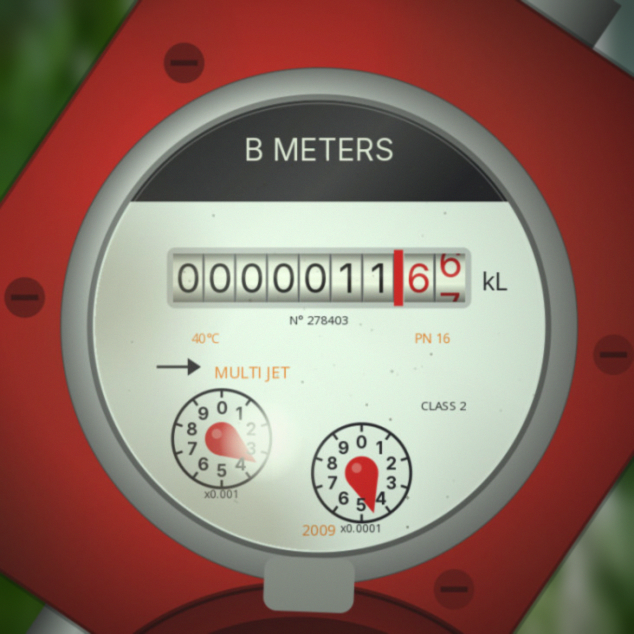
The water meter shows 11.6634 (kL)
